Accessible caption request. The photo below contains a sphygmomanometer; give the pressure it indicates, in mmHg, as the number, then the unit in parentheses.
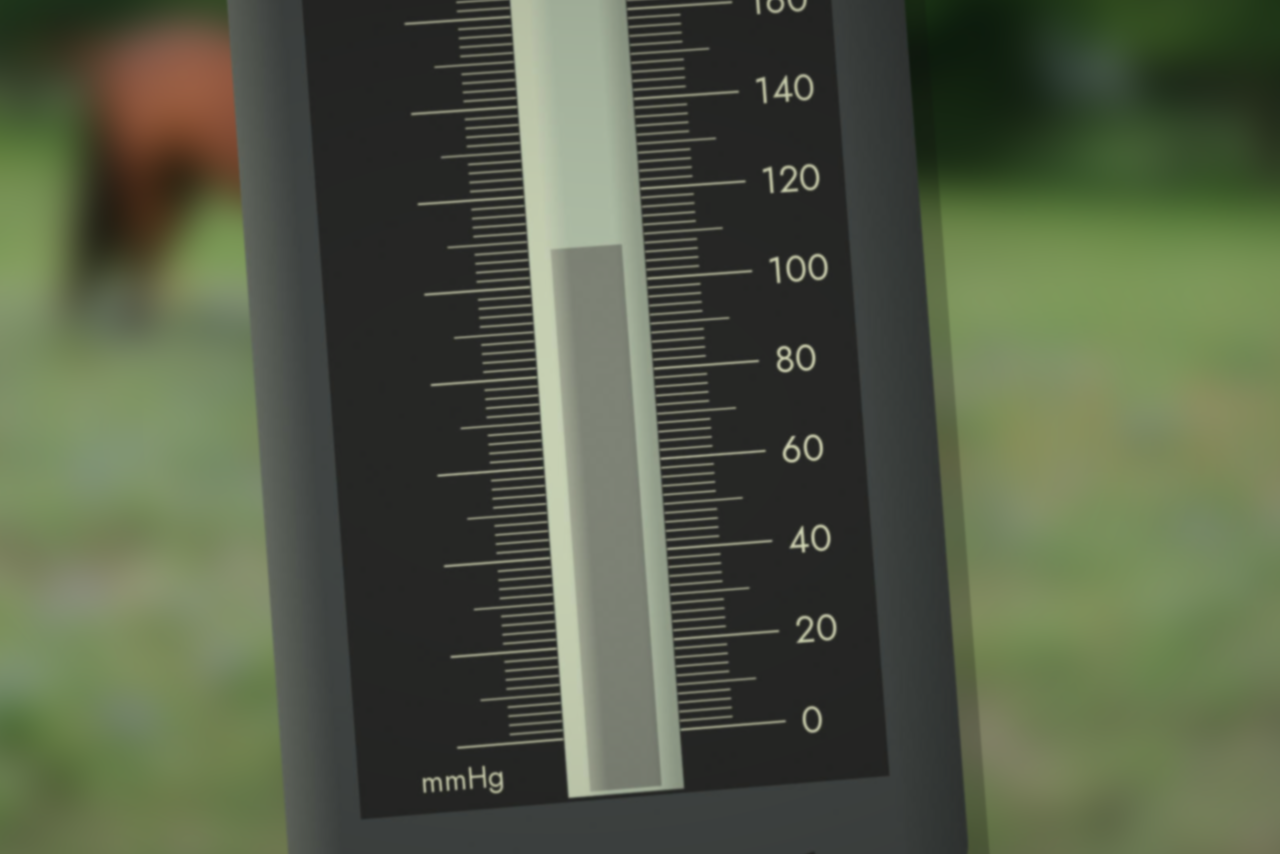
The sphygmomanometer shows 108 (mmHg)
